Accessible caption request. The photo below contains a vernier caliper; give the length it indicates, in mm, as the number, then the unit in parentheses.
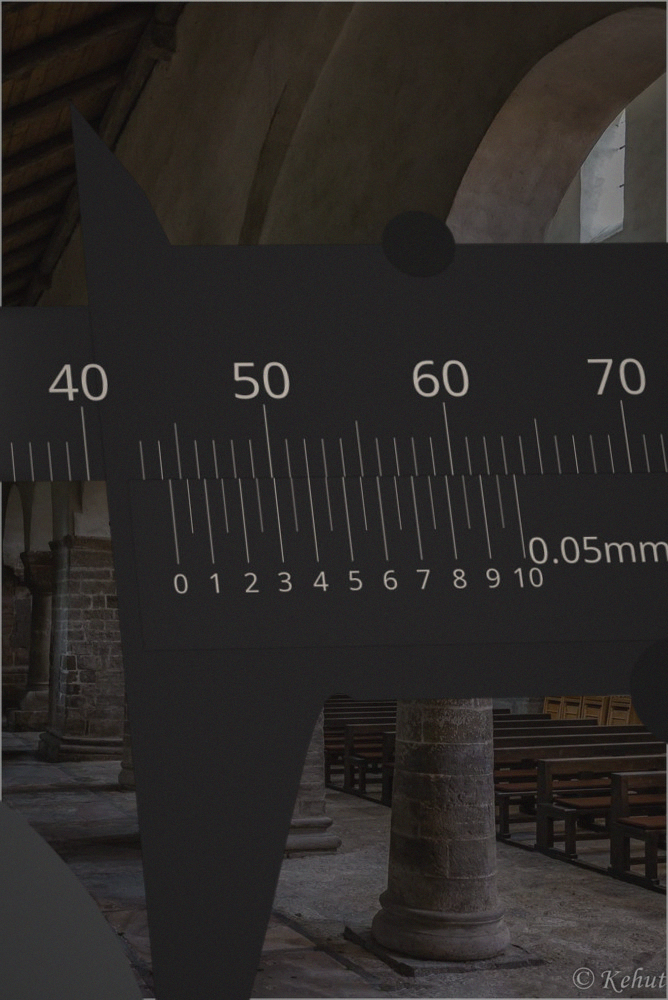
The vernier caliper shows 44.4 (mm)
